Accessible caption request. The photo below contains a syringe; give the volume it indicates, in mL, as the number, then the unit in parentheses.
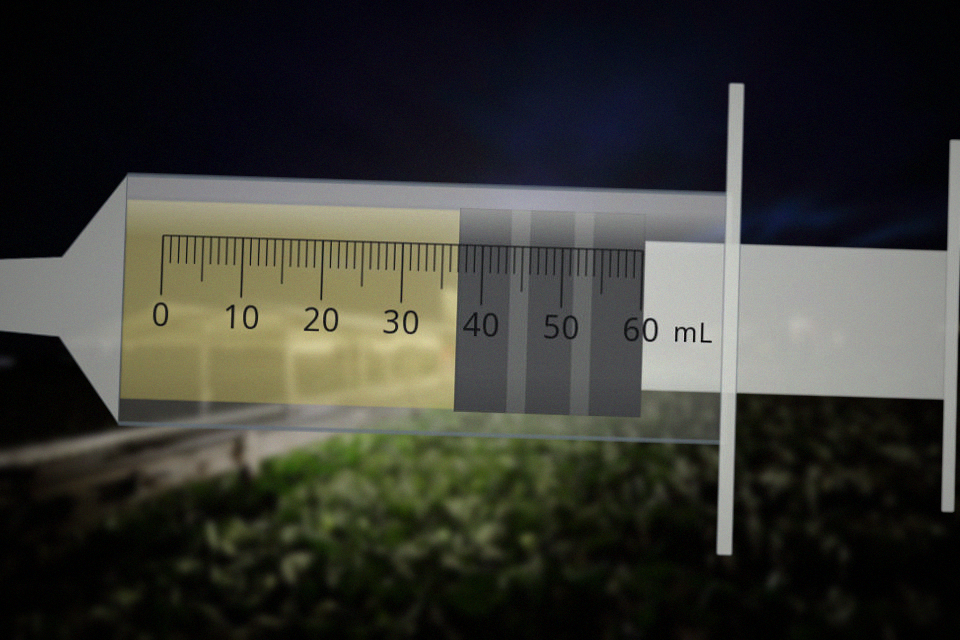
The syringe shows 37 (mL)
